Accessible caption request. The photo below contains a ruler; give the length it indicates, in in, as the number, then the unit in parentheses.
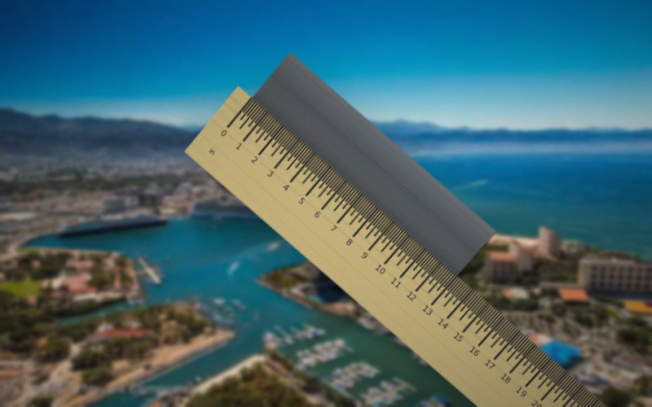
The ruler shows 13 (in)
